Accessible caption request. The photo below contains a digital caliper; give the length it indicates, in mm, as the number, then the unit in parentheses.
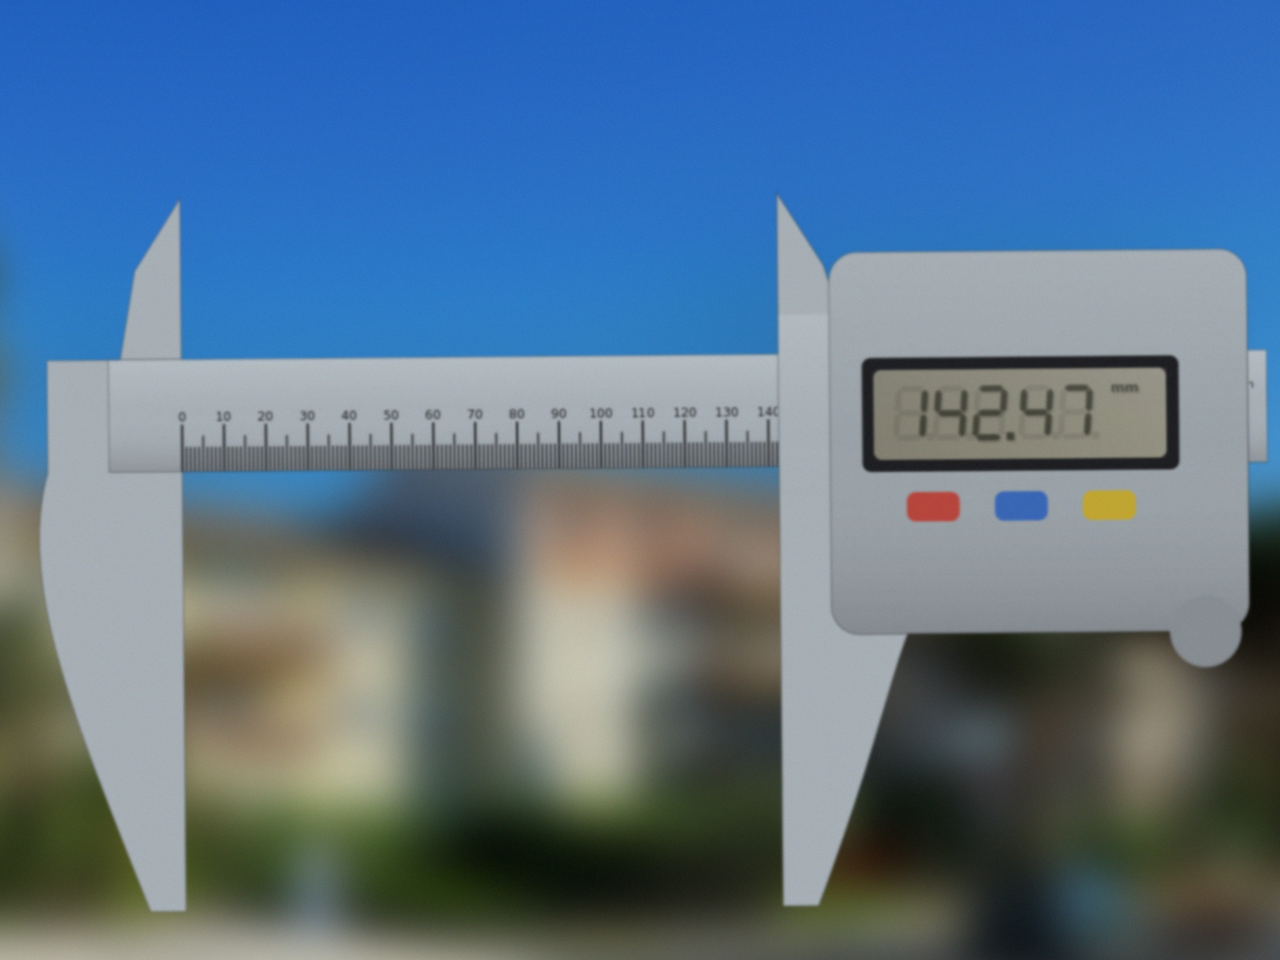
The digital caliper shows 142.47 (mm)
